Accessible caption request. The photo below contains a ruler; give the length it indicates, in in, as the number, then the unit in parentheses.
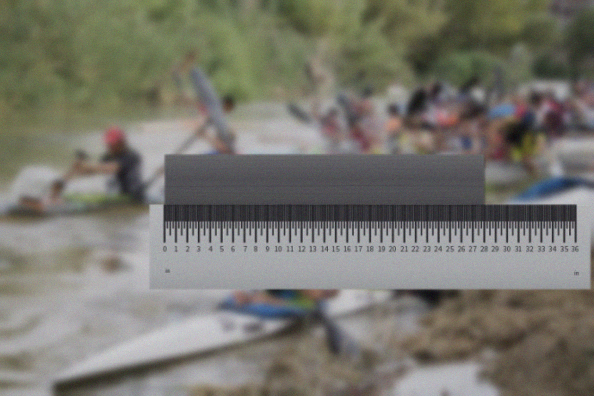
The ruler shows 28 (in)
